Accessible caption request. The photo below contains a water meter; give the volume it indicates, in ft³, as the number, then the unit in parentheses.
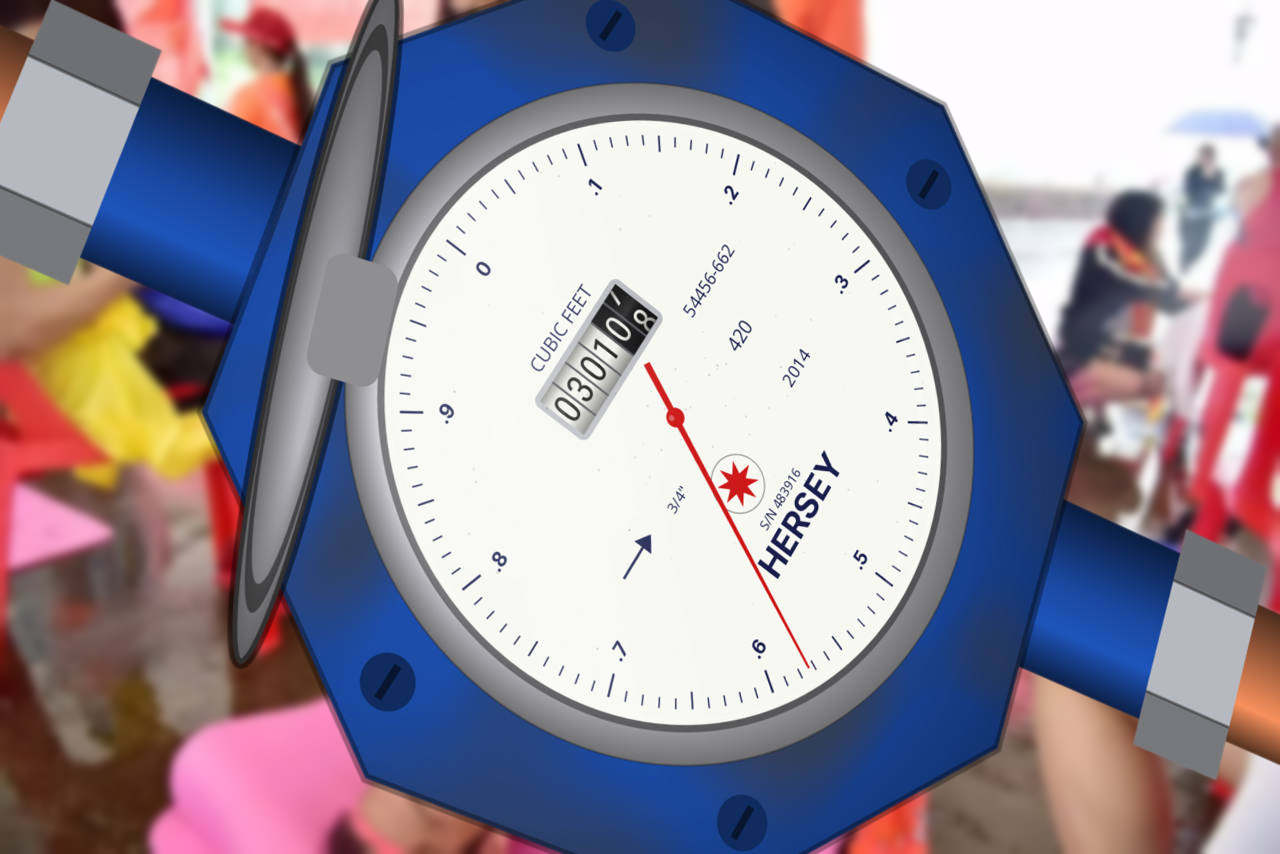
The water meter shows 30107.57 (ft³)
